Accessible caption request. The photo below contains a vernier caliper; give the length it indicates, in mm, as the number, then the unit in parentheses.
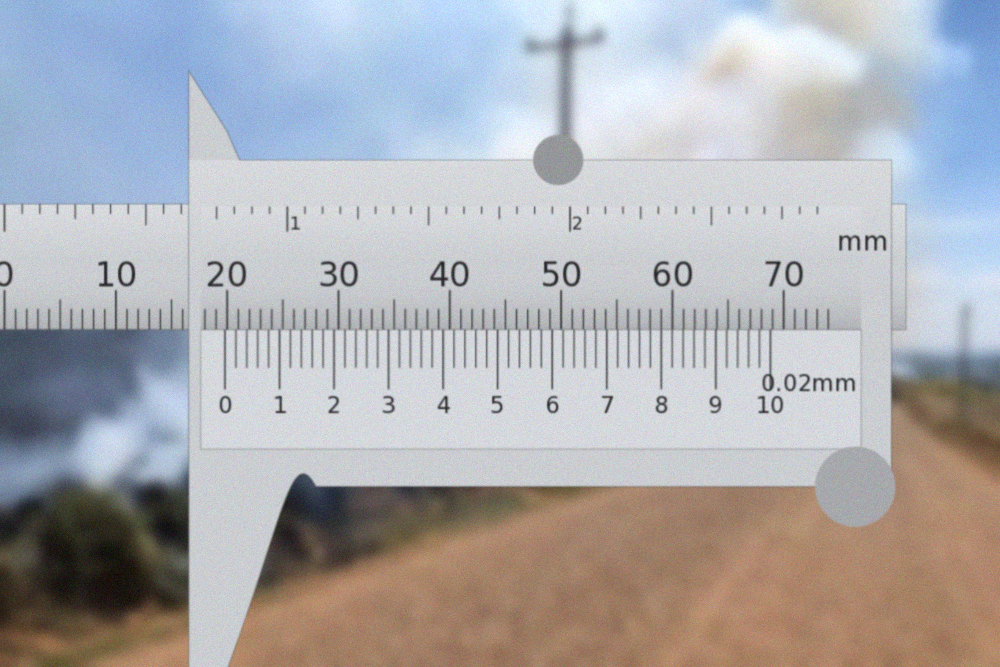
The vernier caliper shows 19.8 (mm)
